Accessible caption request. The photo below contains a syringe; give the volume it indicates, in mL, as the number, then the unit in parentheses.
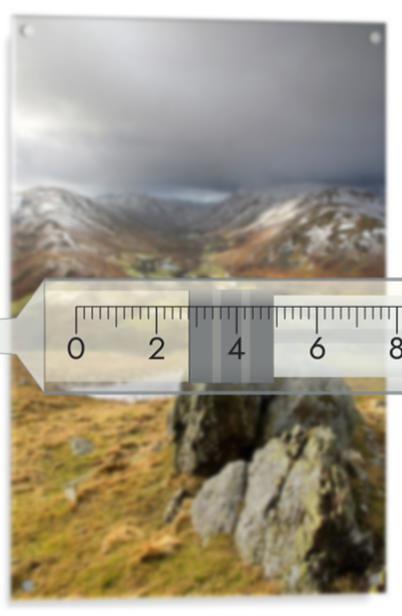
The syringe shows 2.8 (mL)
